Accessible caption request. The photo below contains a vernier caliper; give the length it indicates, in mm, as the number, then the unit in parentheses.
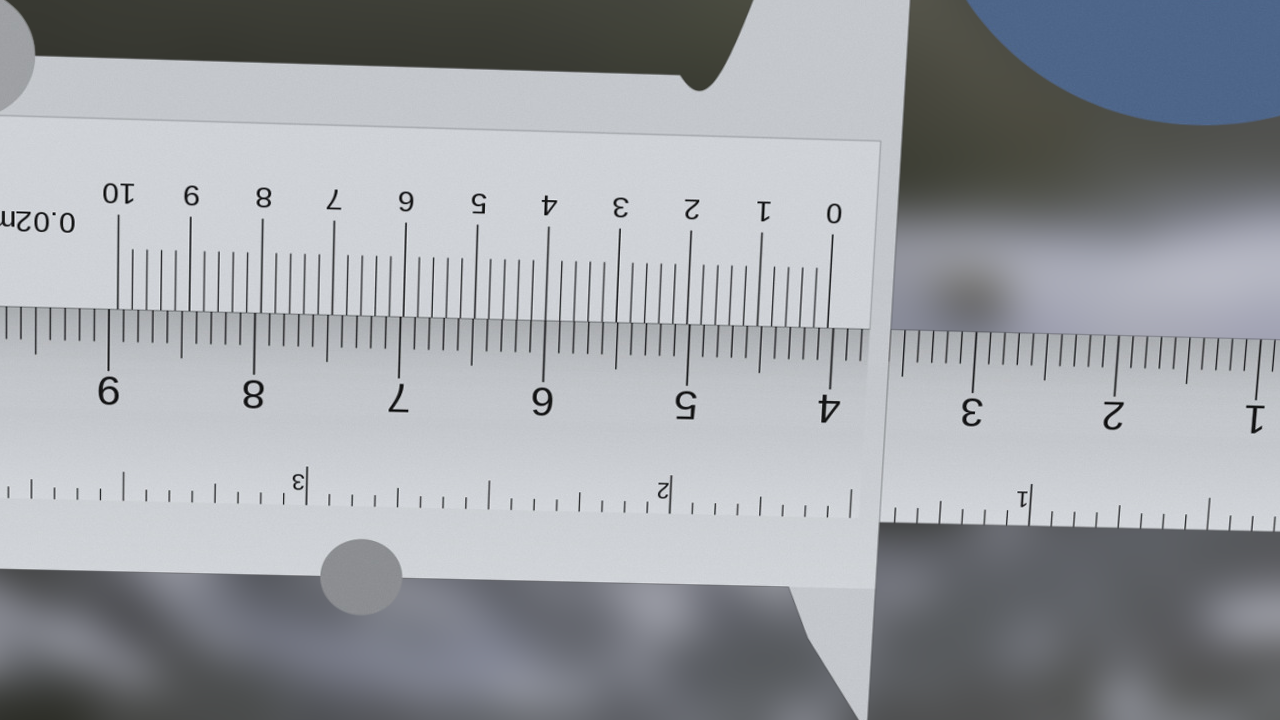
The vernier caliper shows 40.4 (mm)
